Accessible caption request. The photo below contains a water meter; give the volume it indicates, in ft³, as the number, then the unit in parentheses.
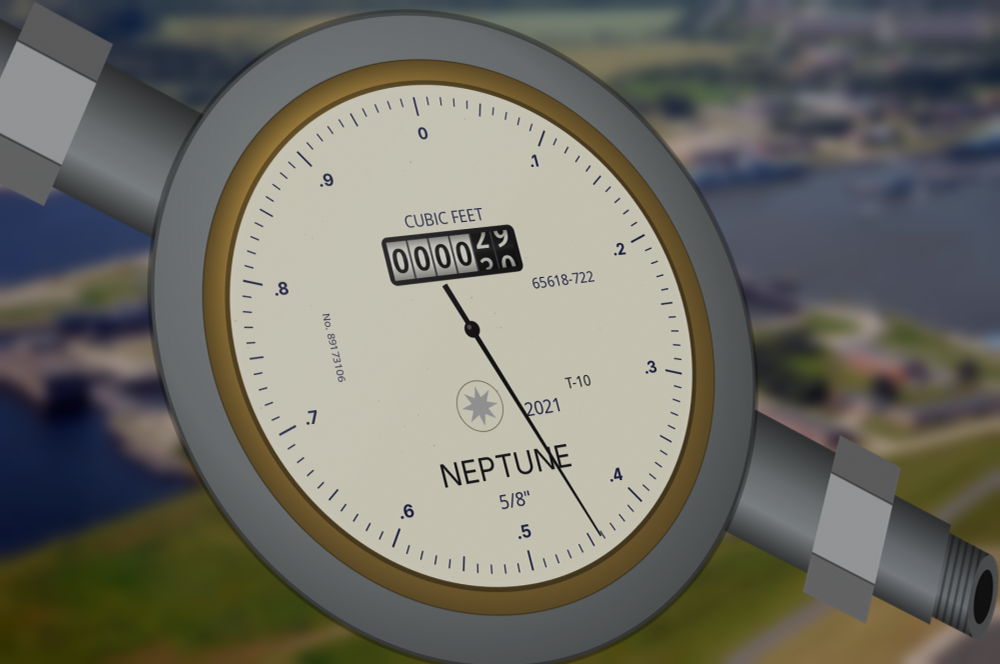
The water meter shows 29.44 (ft³)
